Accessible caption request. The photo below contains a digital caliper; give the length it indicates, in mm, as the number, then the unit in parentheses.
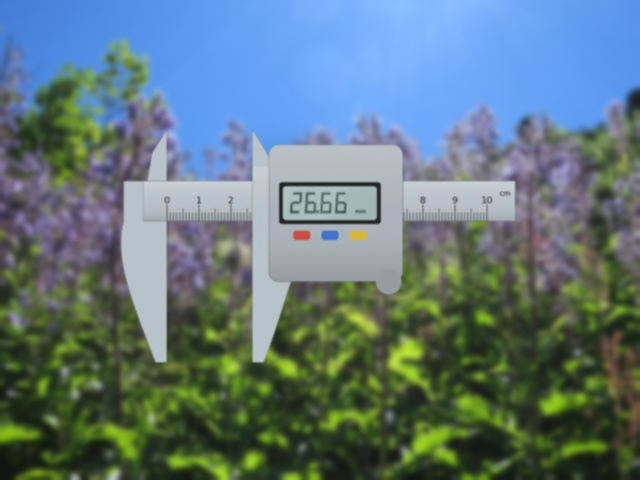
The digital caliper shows 26.66 (mm)
